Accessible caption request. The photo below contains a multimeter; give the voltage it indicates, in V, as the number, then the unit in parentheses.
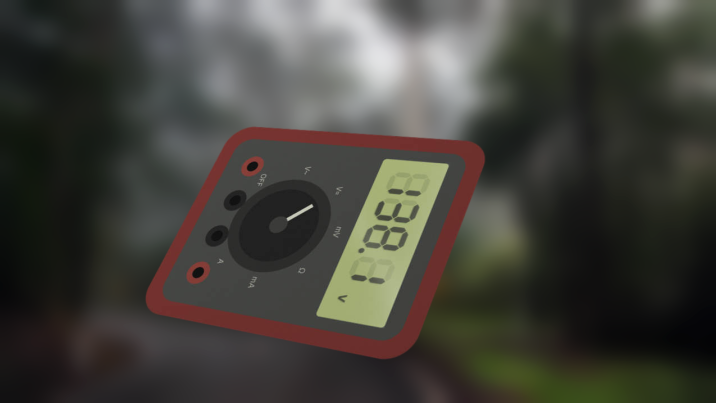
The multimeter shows 138.1 (V)
